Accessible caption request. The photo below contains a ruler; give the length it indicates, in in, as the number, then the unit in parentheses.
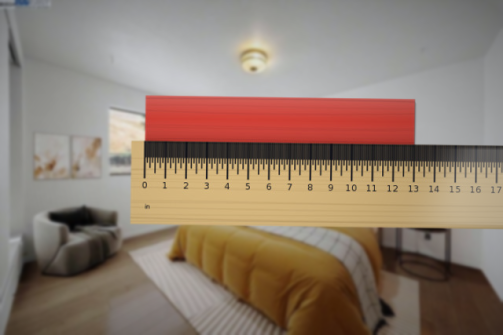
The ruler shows 13 (in)
